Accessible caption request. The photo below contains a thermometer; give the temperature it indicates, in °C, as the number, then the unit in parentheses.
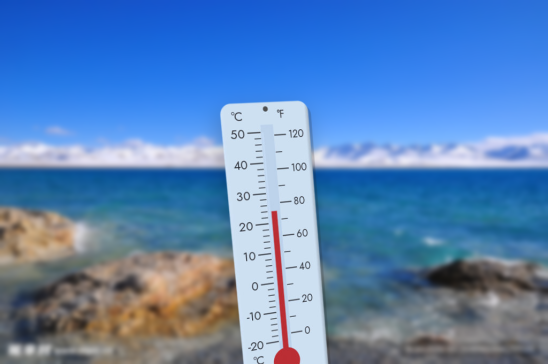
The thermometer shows 24 (°C)
